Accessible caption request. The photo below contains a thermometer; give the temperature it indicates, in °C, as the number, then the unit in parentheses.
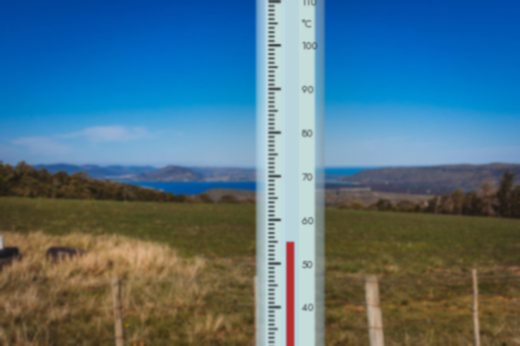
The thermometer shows 55 (°C)
